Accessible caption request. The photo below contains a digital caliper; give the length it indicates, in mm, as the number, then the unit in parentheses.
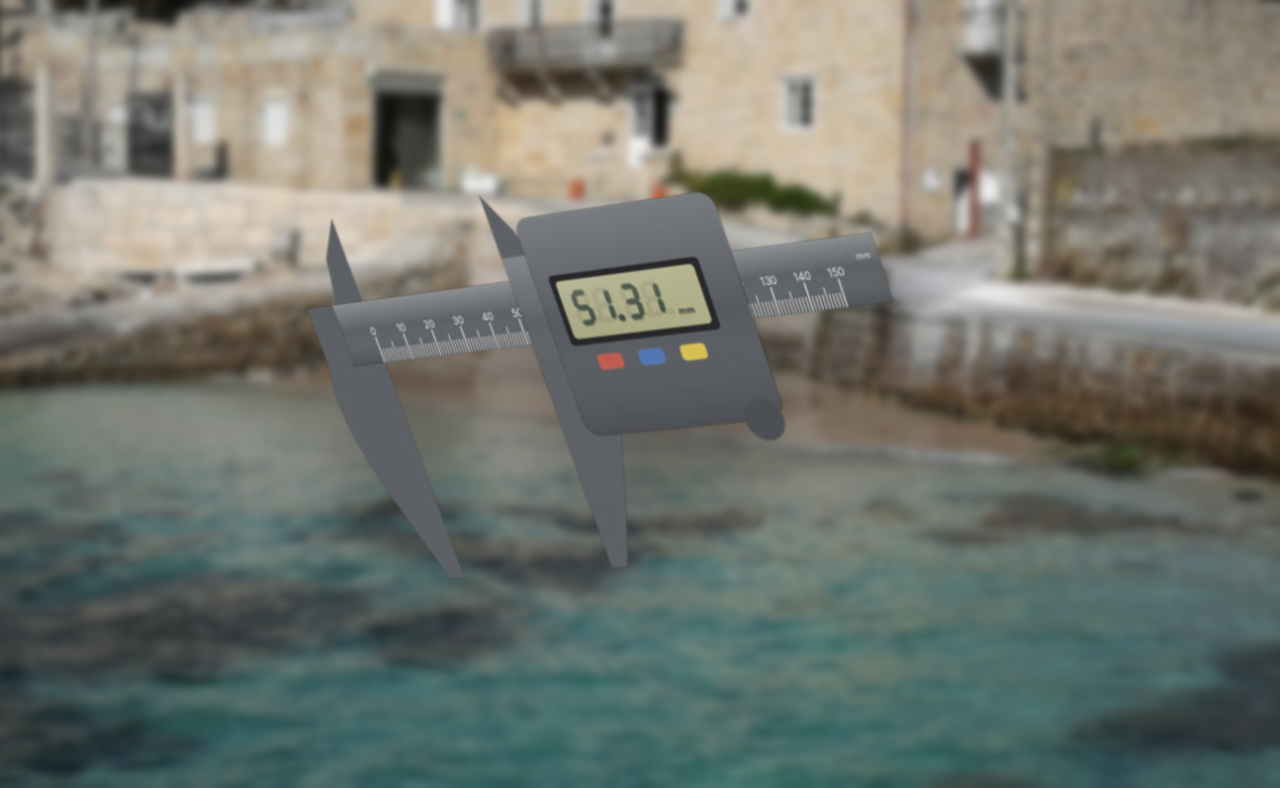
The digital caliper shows 51.31 (mm)
